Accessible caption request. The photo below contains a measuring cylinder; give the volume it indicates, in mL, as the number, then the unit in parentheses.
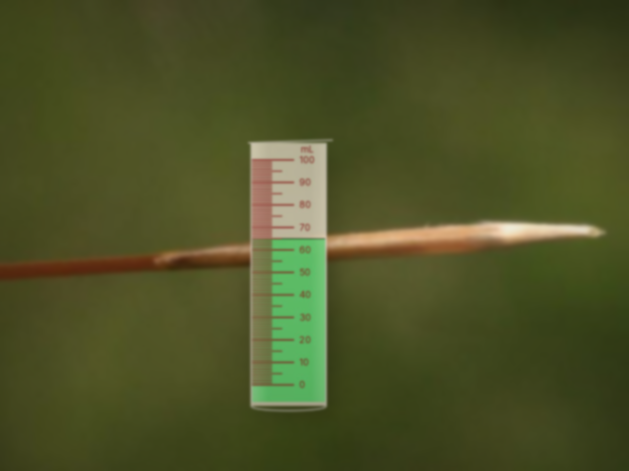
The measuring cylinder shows 65 (mL)
